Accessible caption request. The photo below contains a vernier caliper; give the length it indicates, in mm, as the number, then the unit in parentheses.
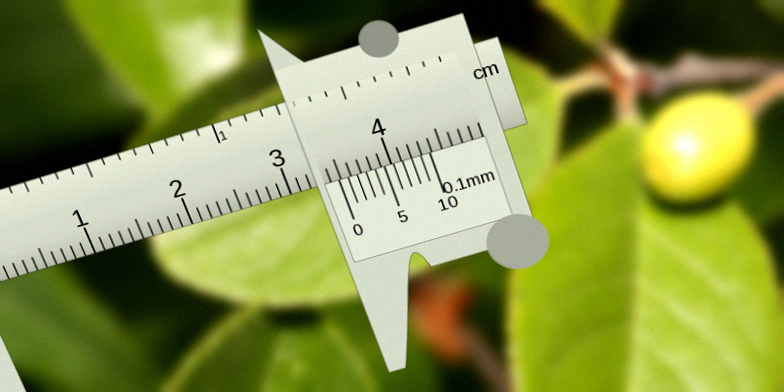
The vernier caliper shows 34.8 (mm)
